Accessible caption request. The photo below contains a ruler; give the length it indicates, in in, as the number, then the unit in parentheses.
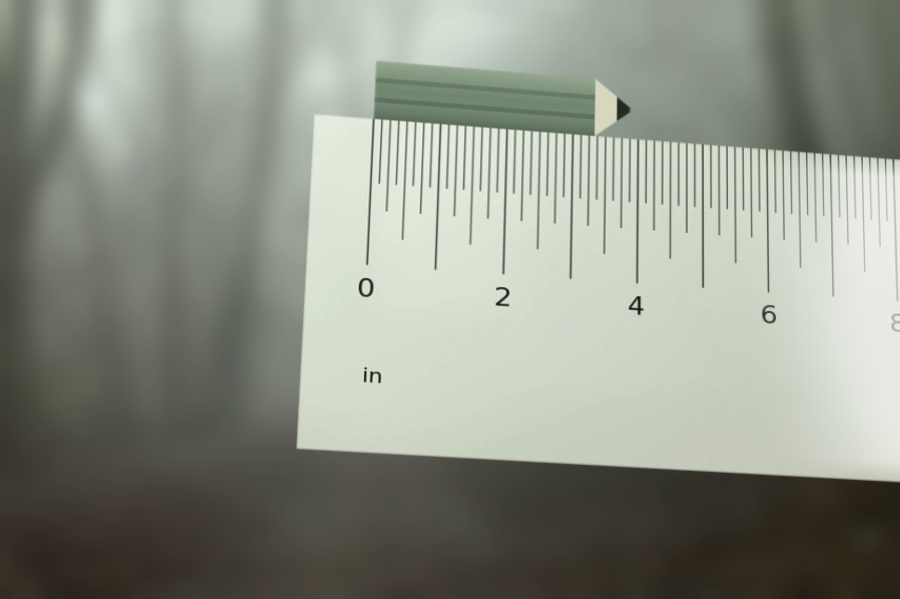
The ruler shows 3.875 (in)
